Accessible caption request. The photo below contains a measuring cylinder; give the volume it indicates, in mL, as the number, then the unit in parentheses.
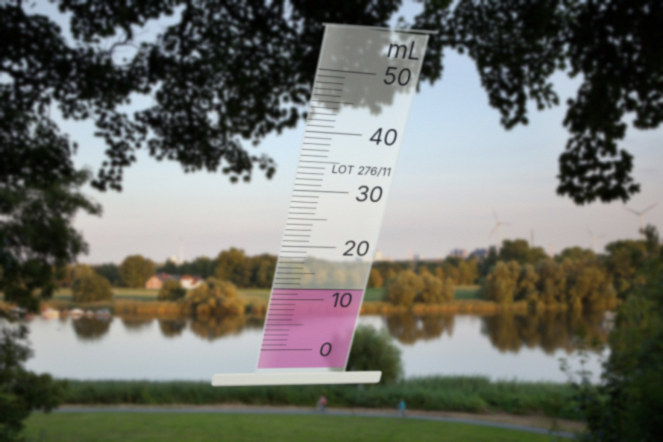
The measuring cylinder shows 12 (mL)
